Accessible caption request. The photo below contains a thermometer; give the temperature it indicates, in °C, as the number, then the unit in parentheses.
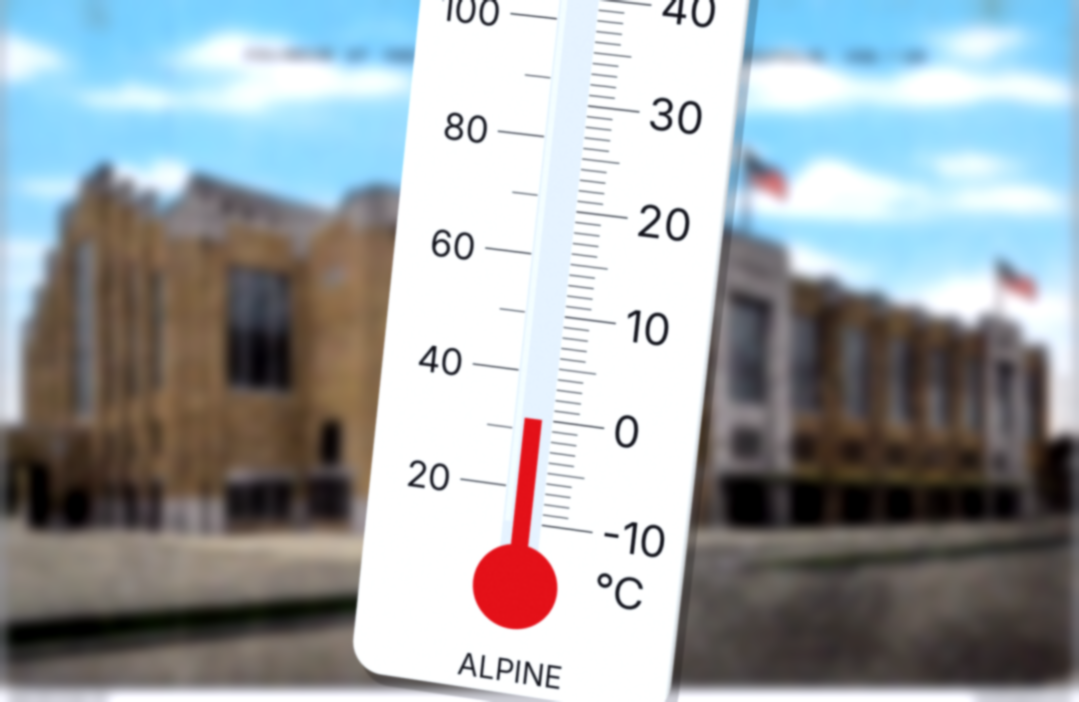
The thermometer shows 0 (°C)
